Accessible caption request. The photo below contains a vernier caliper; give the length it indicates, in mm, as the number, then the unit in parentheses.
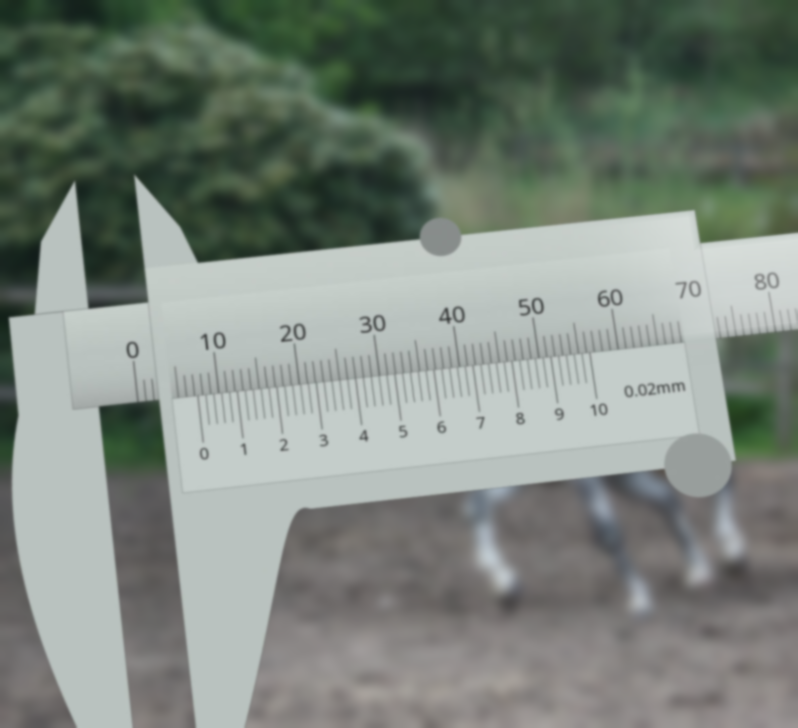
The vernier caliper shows 7.4 (mm)
